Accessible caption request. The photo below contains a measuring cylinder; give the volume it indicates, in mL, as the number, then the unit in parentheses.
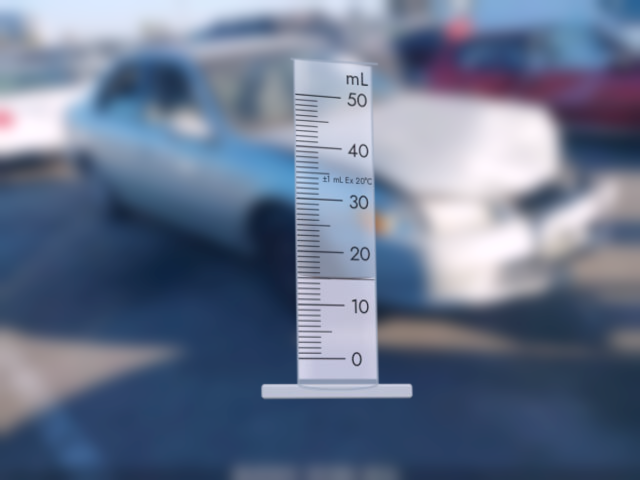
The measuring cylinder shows 15 (mL)
